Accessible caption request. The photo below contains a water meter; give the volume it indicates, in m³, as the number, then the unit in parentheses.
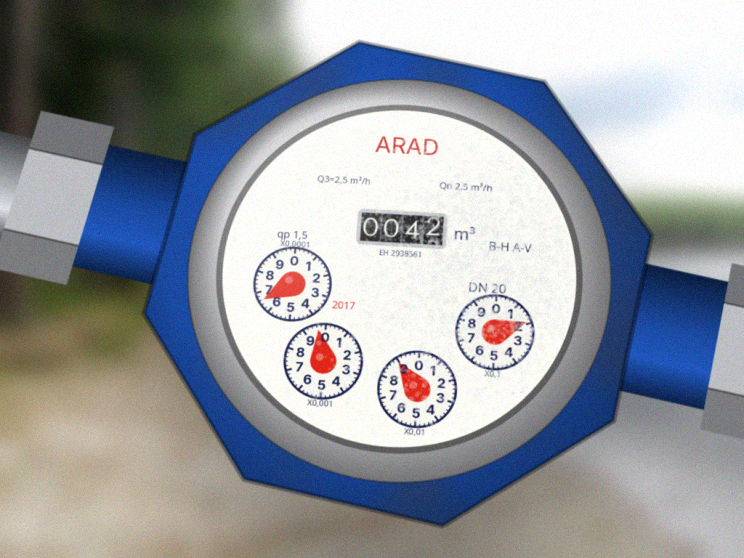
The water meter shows 42.1896 (m³)
